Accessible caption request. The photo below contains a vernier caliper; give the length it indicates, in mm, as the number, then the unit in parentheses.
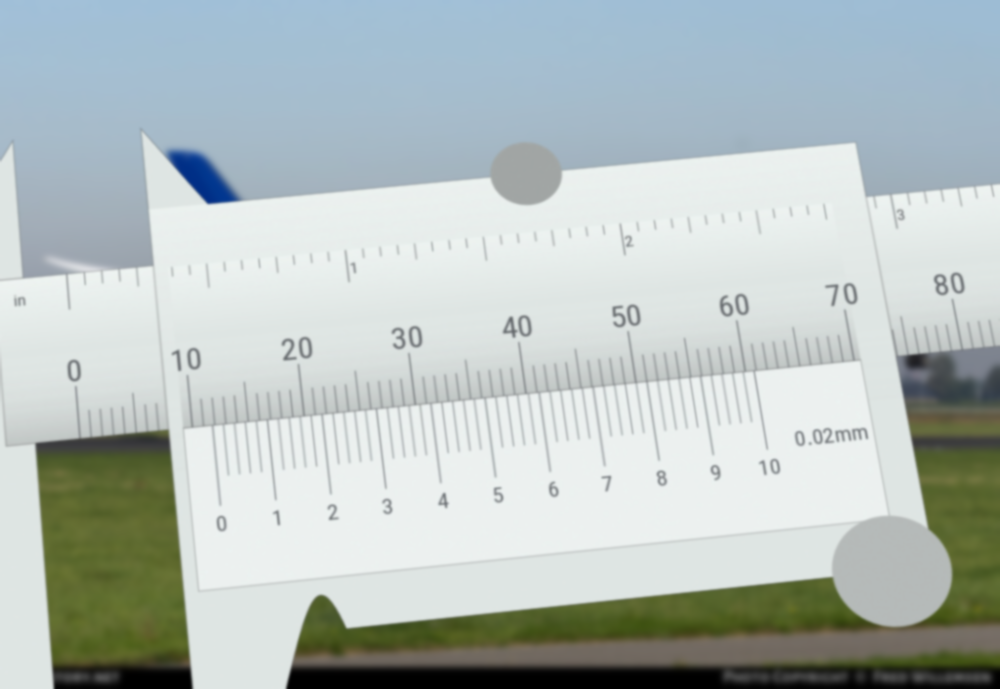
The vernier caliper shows 11.8 (mm)
